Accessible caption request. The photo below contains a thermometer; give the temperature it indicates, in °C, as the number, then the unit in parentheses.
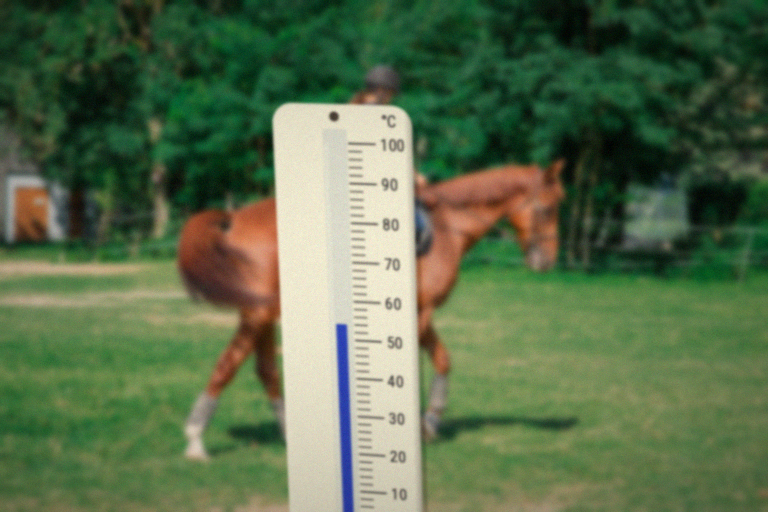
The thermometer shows 54 (°C)
